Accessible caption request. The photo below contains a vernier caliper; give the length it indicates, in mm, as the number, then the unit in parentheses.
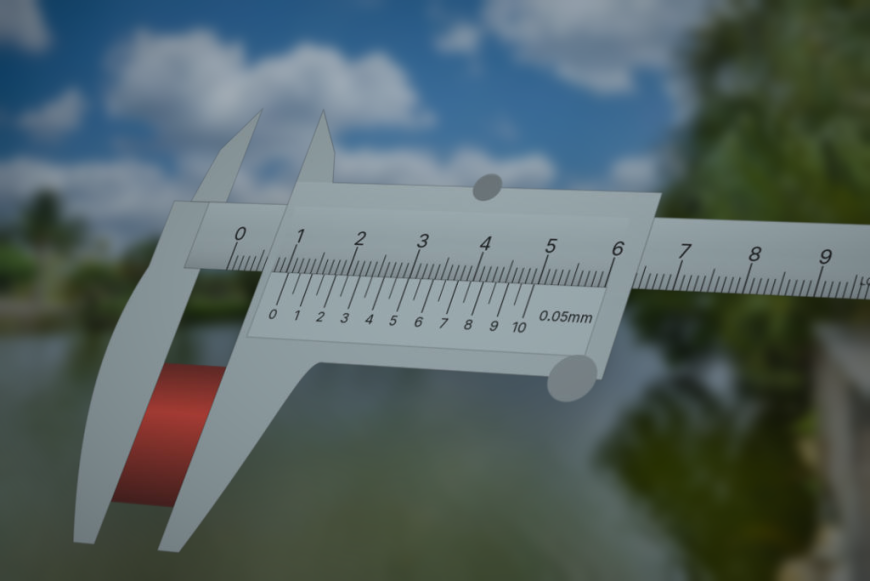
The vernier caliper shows 10.4 (mm)
